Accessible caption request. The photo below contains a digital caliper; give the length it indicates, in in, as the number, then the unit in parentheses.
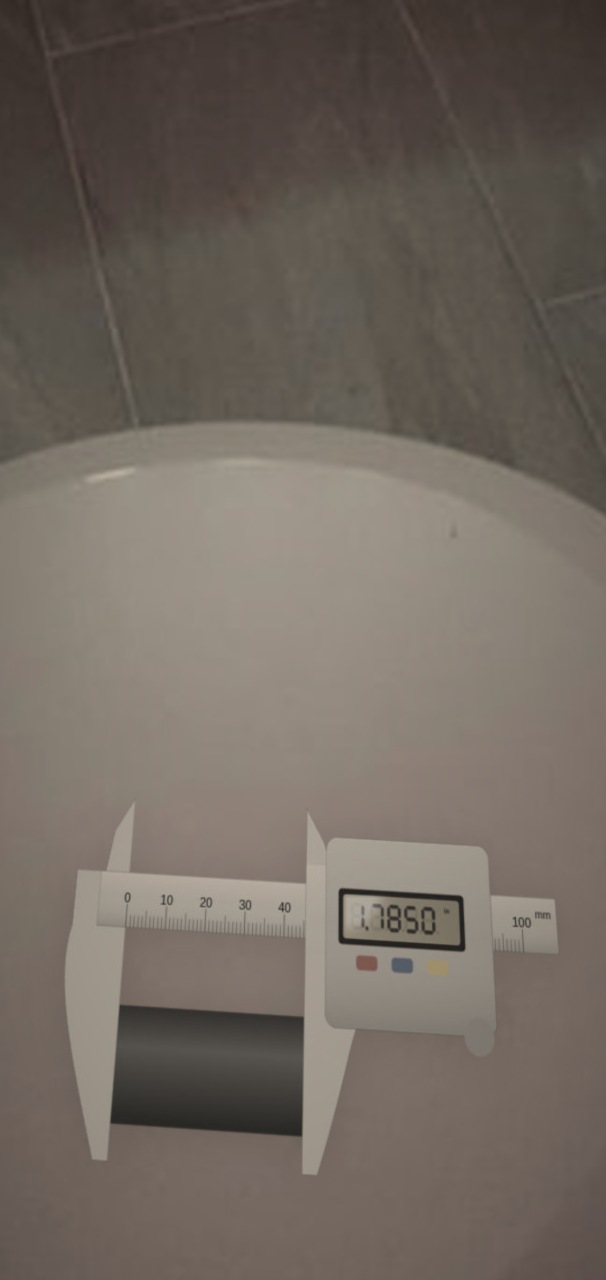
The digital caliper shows 1.7850 (in)
